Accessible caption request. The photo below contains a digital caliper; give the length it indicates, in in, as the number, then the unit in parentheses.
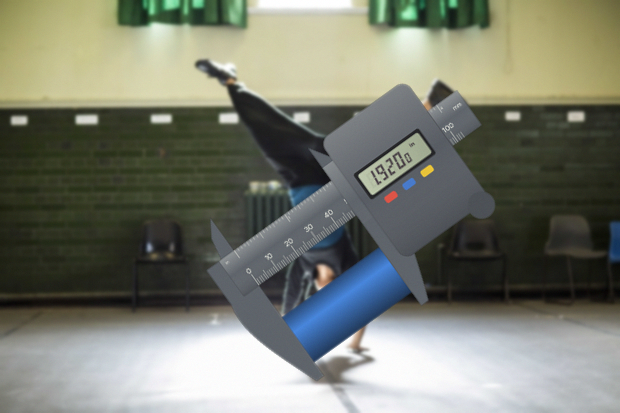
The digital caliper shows 1.9200 (in)
